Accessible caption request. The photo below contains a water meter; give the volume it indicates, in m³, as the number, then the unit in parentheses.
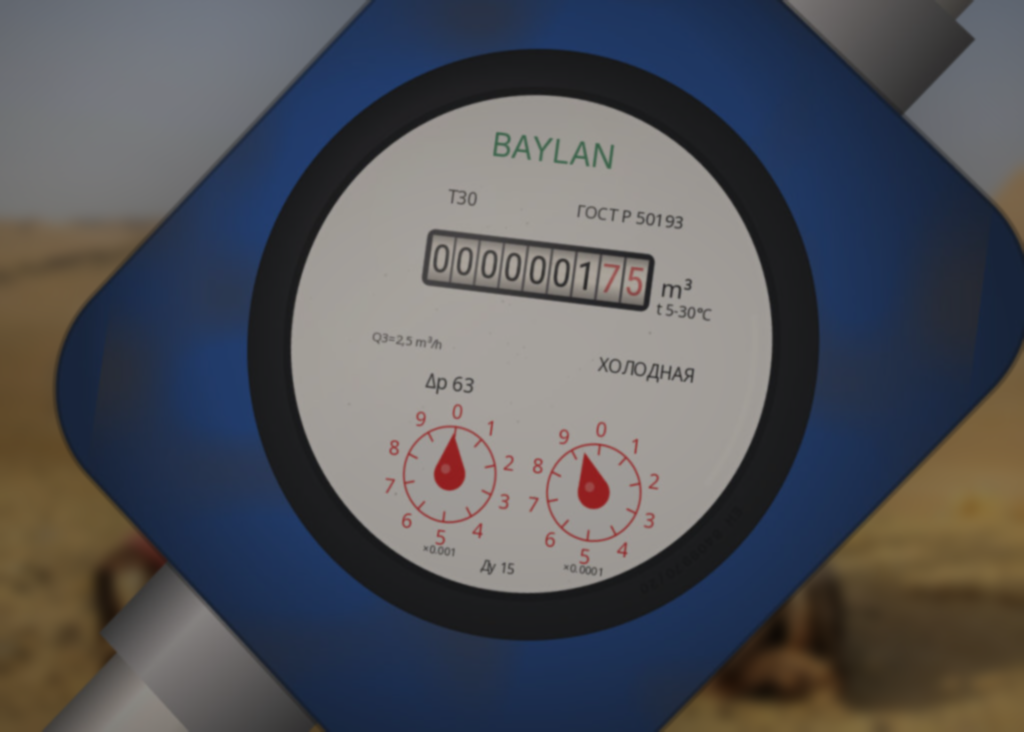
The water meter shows 1.7499 (m³)
